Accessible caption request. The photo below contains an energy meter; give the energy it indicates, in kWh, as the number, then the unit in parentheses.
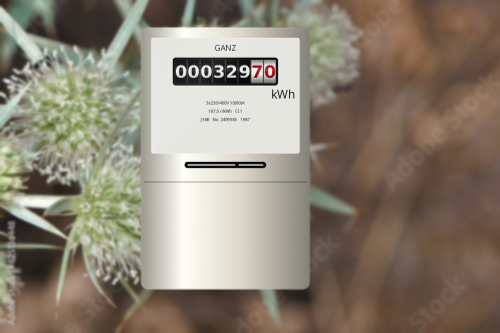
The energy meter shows 329.70 (kWh)
